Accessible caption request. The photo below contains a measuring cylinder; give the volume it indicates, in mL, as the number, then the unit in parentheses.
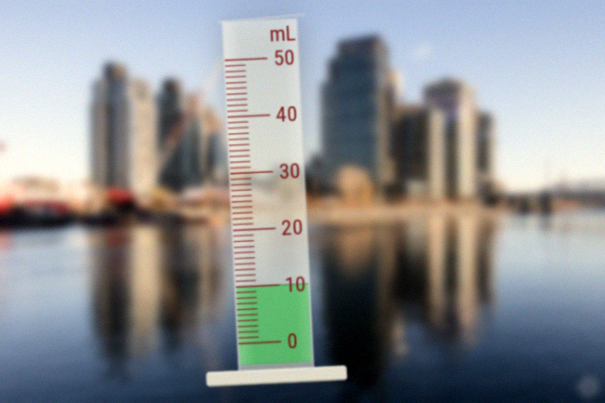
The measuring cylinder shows 10 (mL)
